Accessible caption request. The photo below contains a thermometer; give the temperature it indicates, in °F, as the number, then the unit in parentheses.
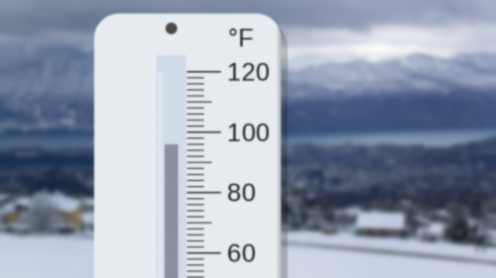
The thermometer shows 96 (°F)
